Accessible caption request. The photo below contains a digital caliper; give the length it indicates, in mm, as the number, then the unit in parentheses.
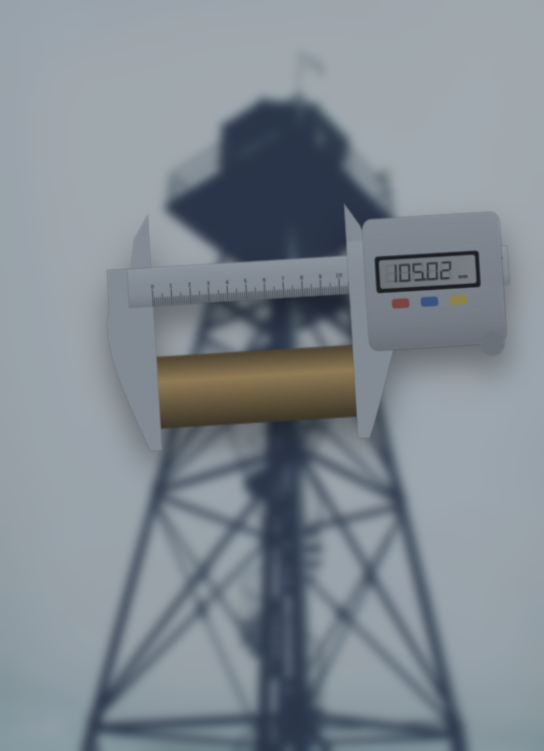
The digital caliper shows 105.02 (mm)
